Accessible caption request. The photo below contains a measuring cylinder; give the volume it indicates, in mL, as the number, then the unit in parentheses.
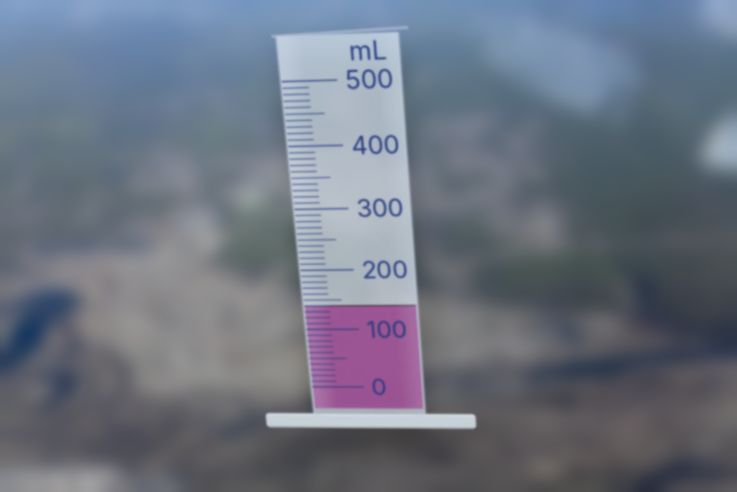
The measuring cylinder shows 140 (mL)
